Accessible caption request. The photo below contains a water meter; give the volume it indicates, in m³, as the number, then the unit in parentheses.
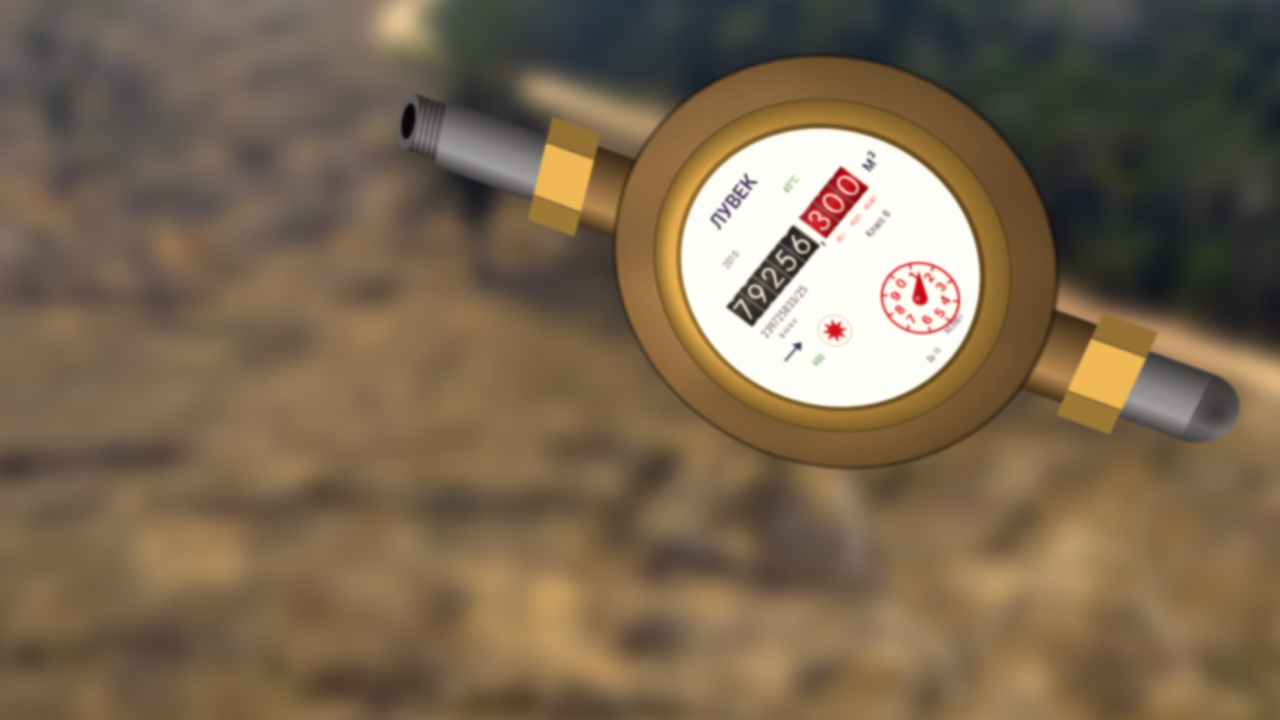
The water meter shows 79256.3001 (m³)
